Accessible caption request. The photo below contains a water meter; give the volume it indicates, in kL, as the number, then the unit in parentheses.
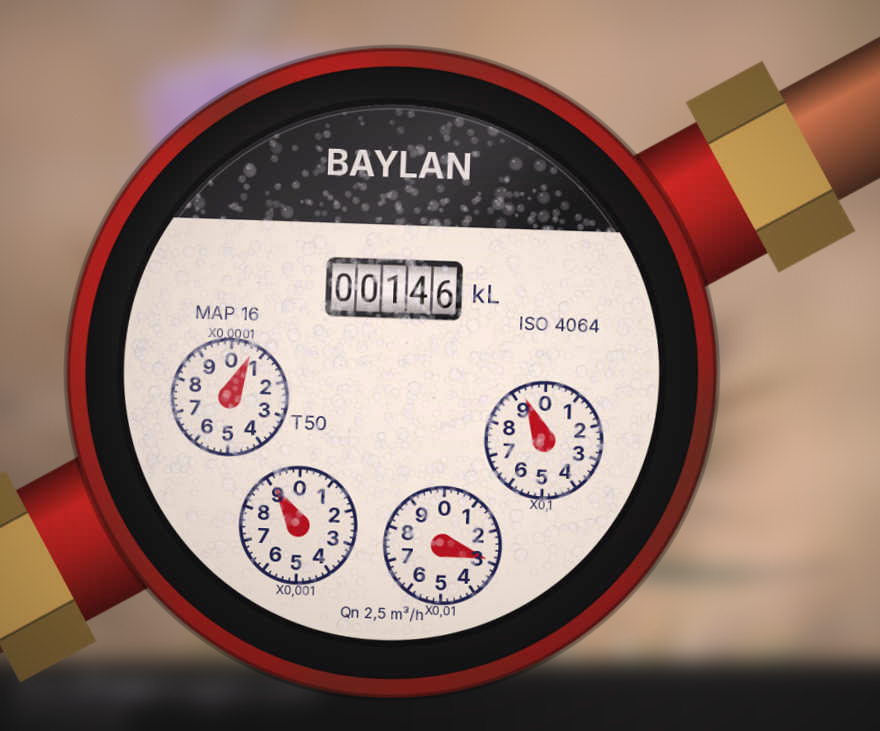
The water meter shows 145.9290 (kL)
